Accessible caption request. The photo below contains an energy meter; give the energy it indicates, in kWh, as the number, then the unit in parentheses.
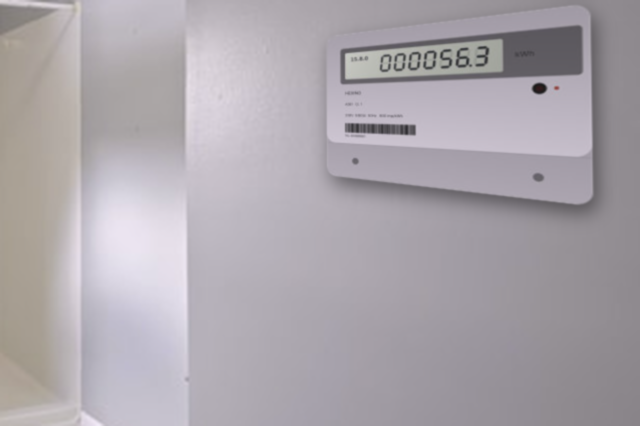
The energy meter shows 56.3 (kWh)
